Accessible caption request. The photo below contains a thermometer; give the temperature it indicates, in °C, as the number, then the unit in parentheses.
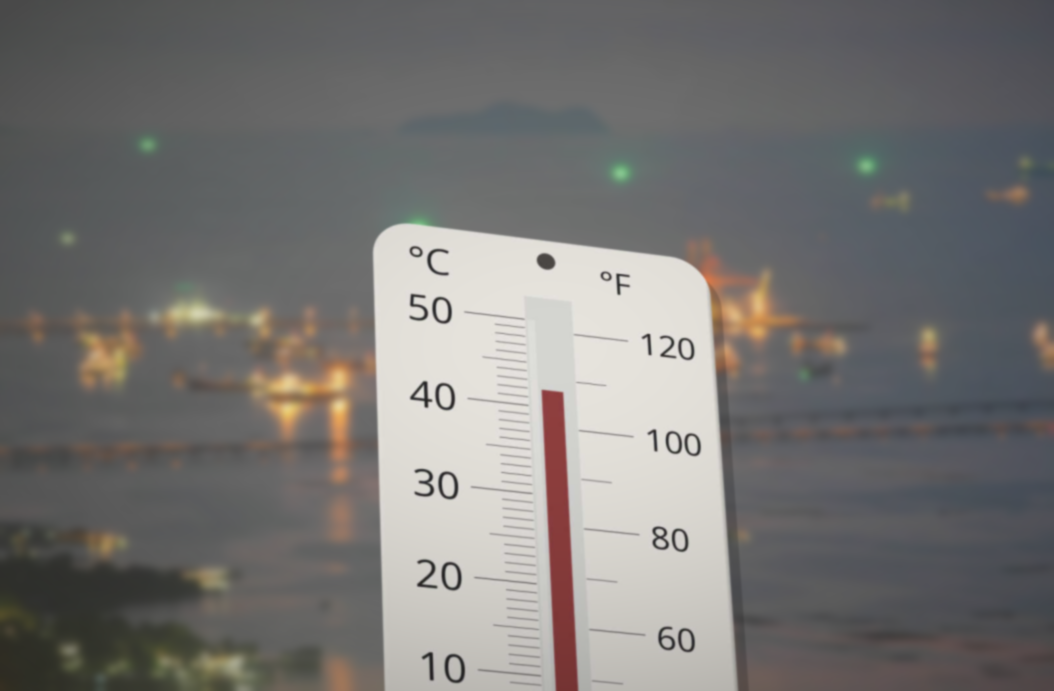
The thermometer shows 42 (°C)
